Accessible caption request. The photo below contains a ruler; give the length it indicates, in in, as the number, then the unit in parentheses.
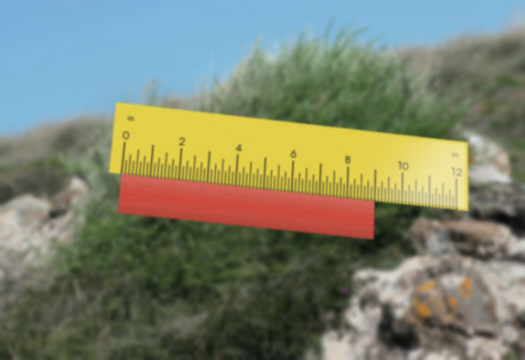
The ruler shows 9 (in)
